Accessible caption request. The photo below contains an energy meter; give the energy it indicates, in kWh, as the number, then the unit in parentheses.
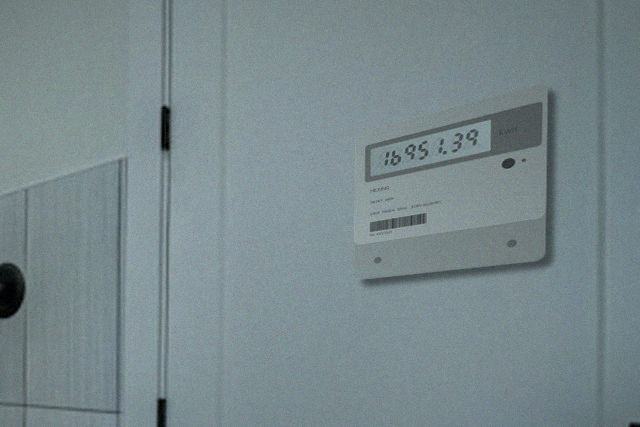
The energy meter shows 16951.39 (kWh)
